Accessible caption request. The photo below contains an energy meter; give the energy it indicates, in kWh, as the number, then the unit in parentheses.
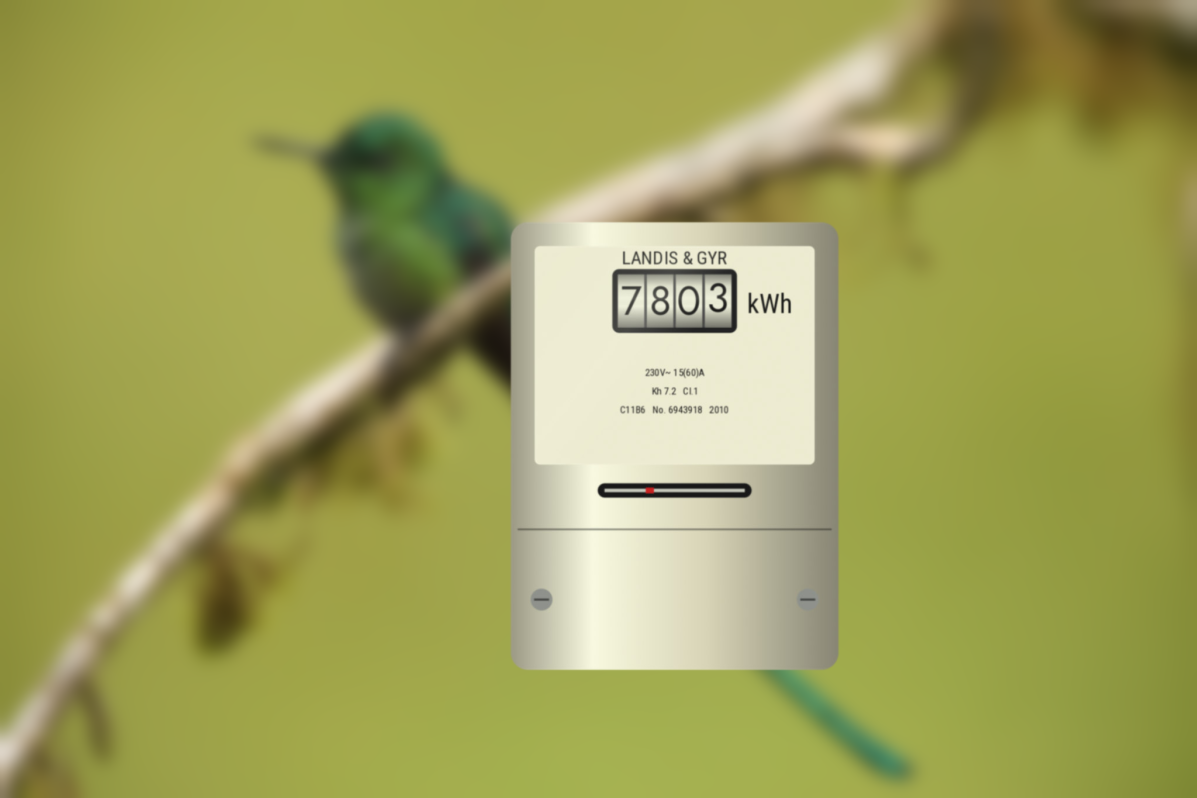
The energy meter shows 7803 (kWh)
